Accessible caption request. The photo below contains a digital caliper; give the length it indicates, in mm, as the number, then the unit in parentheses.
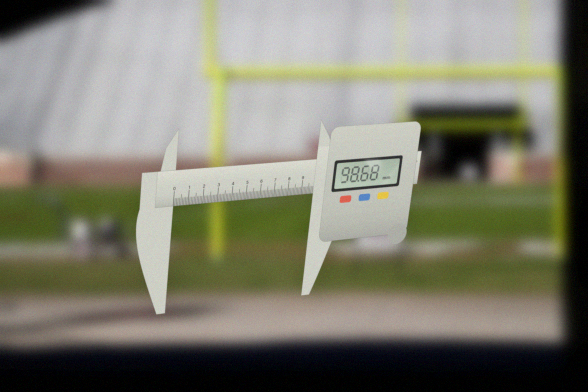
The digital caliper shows 98.68 (mm)
